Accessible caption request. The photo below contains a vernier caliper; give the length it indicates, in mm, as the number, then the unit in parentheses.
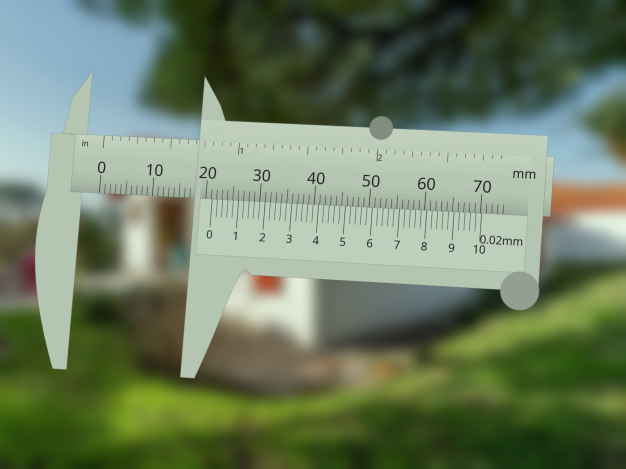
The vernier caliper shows 21.2 (mm)
